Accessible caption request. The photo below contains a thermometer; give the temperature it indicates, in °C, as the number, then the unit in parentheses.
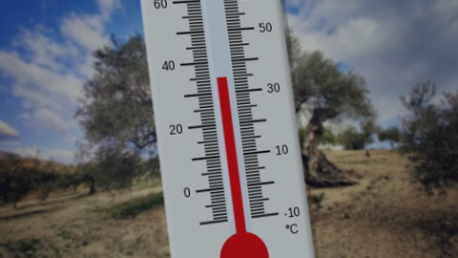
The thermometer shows 35 (°C)
